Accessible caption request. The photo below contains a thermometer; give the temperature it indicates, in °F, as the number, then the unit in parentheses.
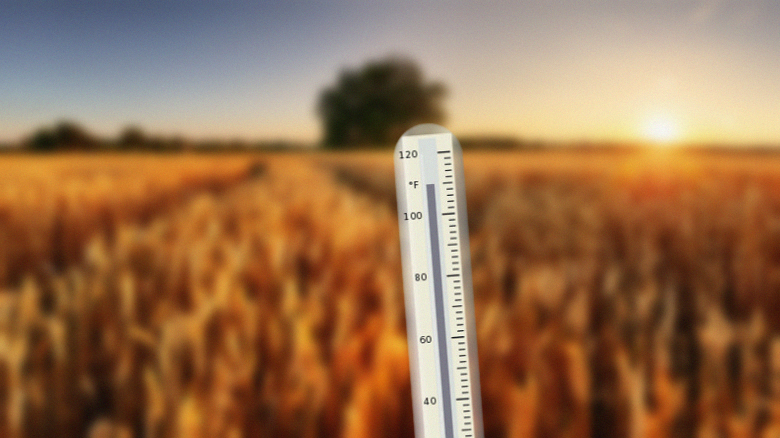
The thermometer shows 110 (°F)
